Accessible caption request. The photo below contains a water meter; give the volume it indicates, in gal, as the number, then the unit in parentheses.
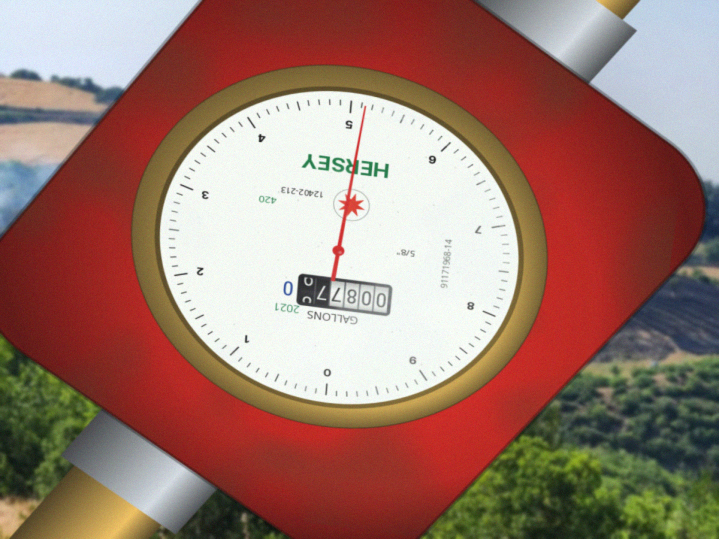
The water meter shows 87785.1 (gal)
